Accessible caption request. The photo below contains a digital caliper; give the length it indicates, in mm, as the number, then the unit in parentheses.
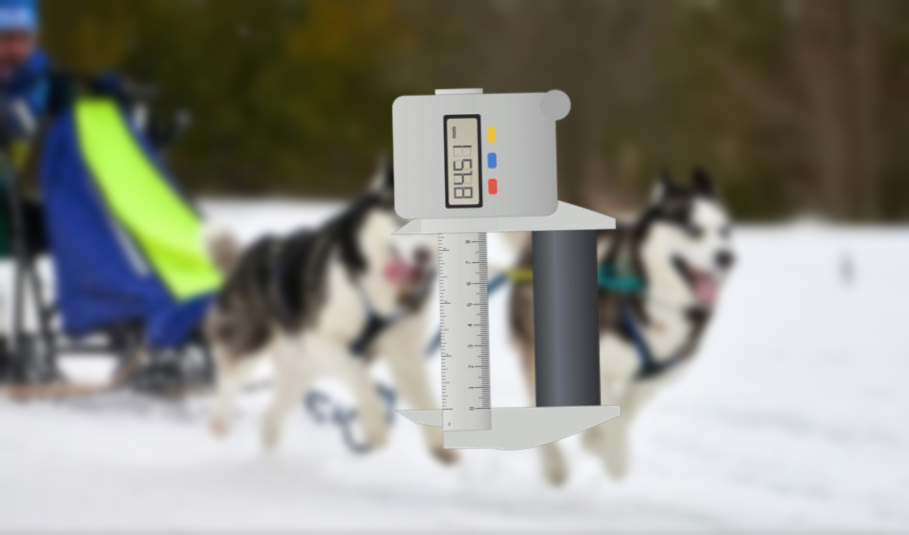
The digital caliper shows 84.51 (mm)
